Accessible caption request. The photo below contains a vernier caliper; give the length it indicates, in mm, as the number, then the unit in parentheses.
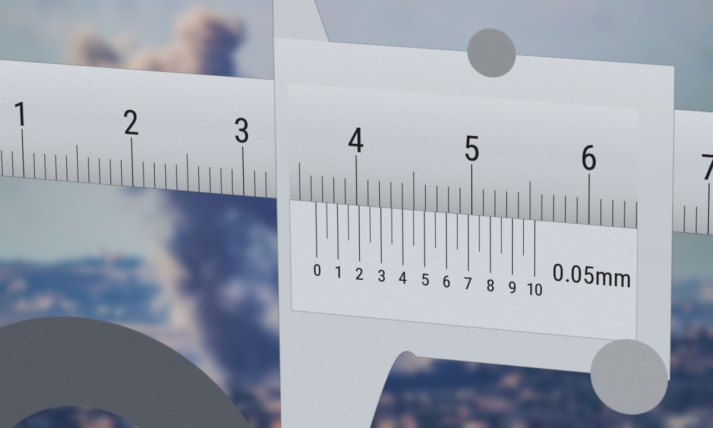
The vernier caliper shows 36.4 (mm)
